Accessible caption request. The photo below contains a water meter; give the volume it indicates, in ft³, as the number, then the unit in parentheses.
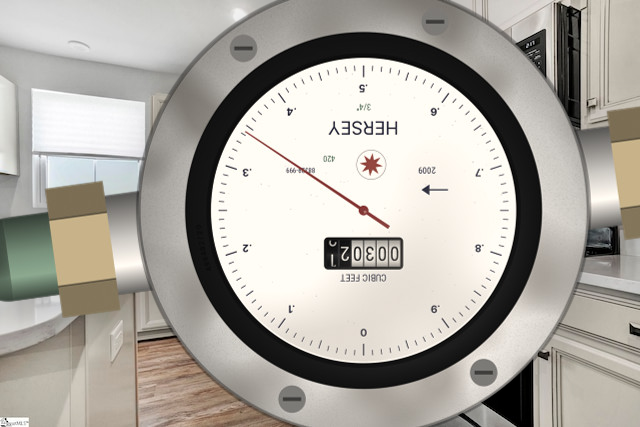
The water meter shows 3021.34 (ft³)
